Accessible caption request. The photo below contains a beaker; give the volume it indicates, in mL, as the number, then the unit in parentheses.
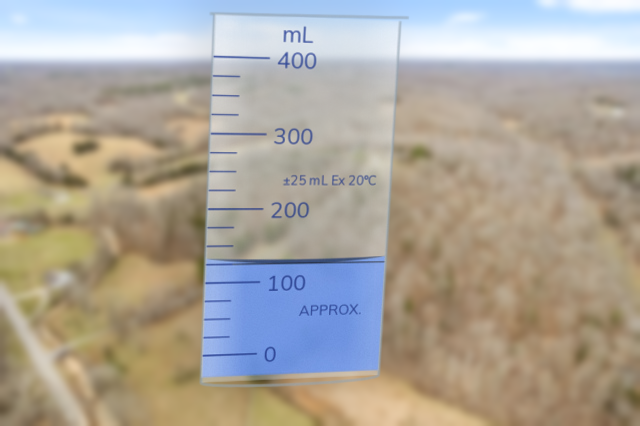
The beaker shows 125 (mL)
